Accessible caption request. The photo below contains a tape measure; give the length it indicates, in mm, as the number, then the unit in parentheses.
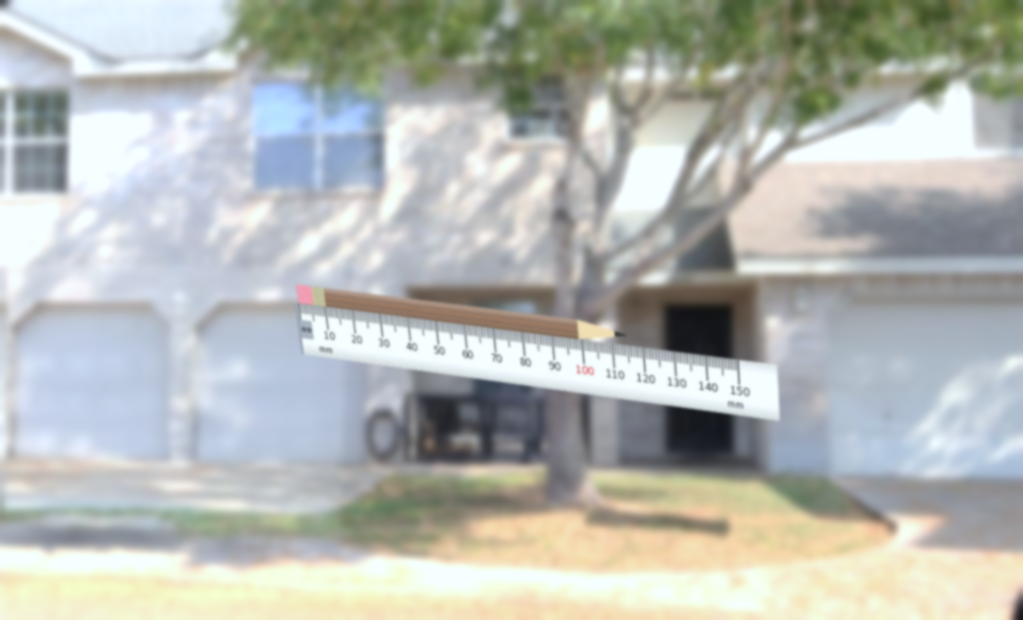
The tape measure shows 115 (mm)
